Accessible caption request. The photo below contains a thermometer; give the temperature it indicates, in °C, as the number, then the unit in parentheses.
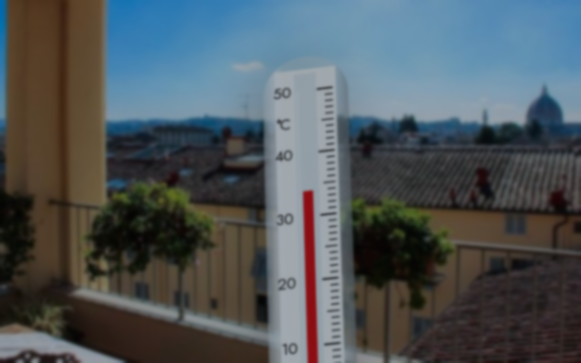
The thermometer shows 34 (°C)
